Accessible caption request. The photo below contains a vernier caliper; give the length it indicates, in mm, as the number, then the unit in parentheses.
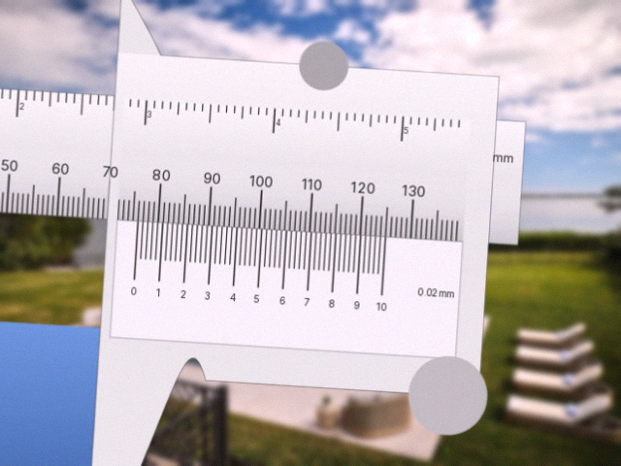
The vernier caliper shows 76.0 (mm)
